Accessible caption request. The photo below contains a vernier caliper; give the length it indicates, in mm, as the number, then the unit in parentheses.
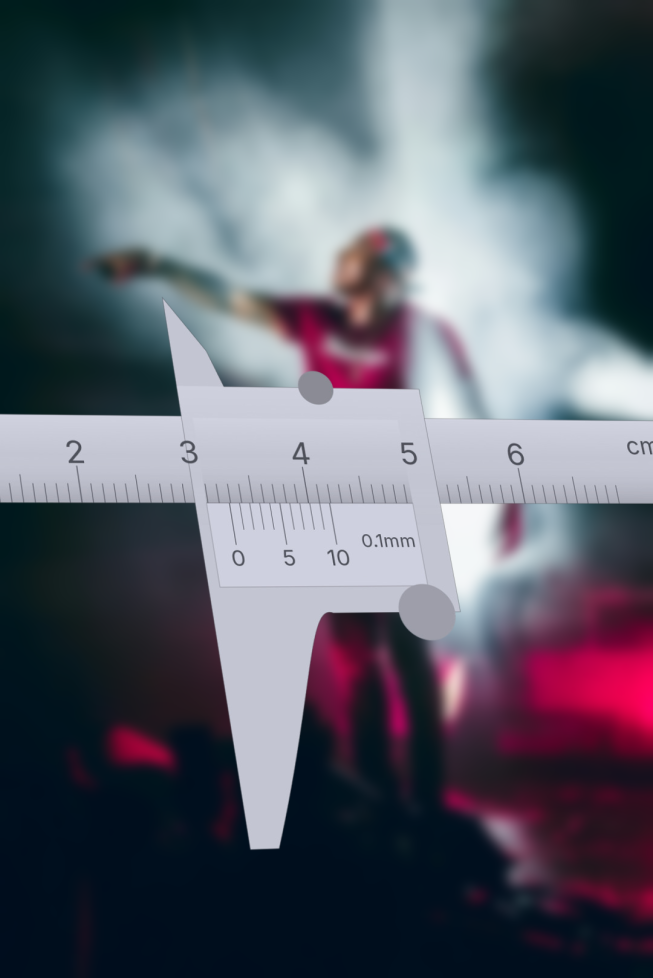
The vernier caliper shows 32.9 (mm)
